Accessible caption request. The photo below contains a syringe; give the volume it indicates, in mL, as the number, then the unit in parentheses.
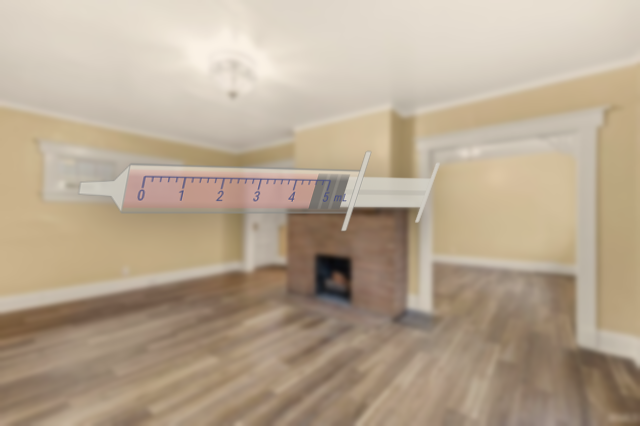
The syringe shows 4.6 (mL)
